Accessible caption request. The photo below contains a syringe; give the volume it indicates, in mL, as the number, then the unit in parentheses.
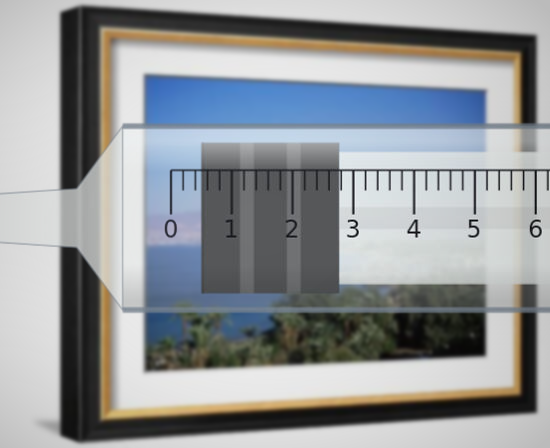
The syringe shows 0.5 (mL)
